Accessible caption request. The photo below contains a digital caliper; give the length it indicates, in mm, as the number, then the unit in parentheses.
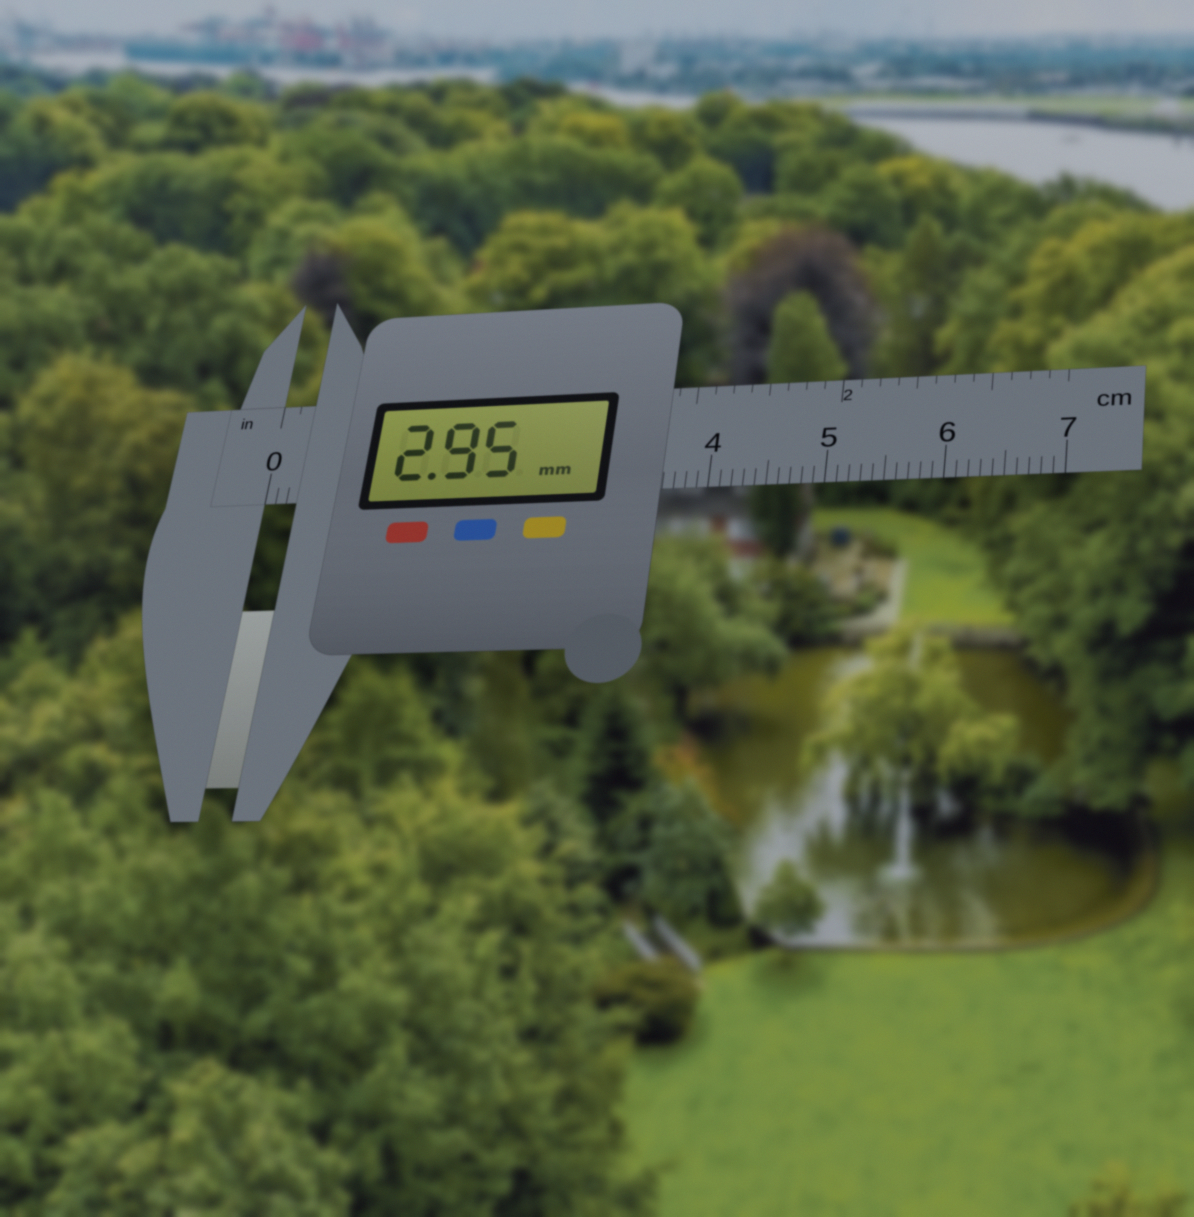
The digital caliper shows 2.95 (mm)
